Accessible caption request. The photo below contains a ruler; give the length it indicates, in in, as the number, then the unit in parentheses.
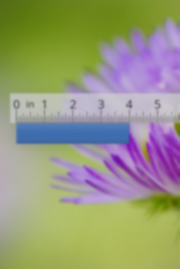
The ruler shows 4 (in)
